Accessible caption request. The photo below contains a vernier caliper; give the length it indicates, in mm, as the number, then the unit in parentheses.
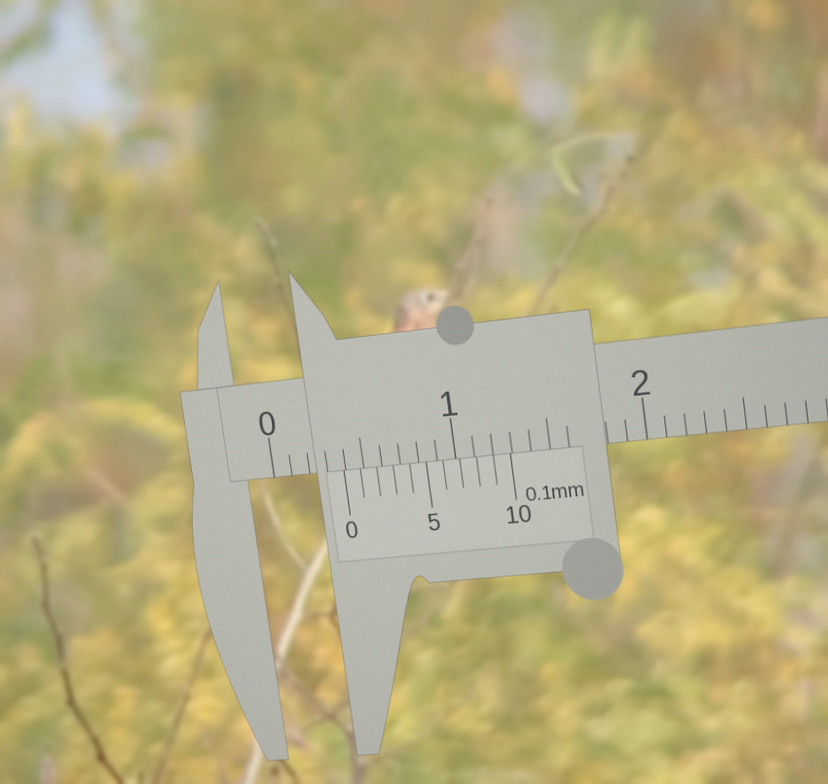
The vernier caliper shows 3.9 (mm)
